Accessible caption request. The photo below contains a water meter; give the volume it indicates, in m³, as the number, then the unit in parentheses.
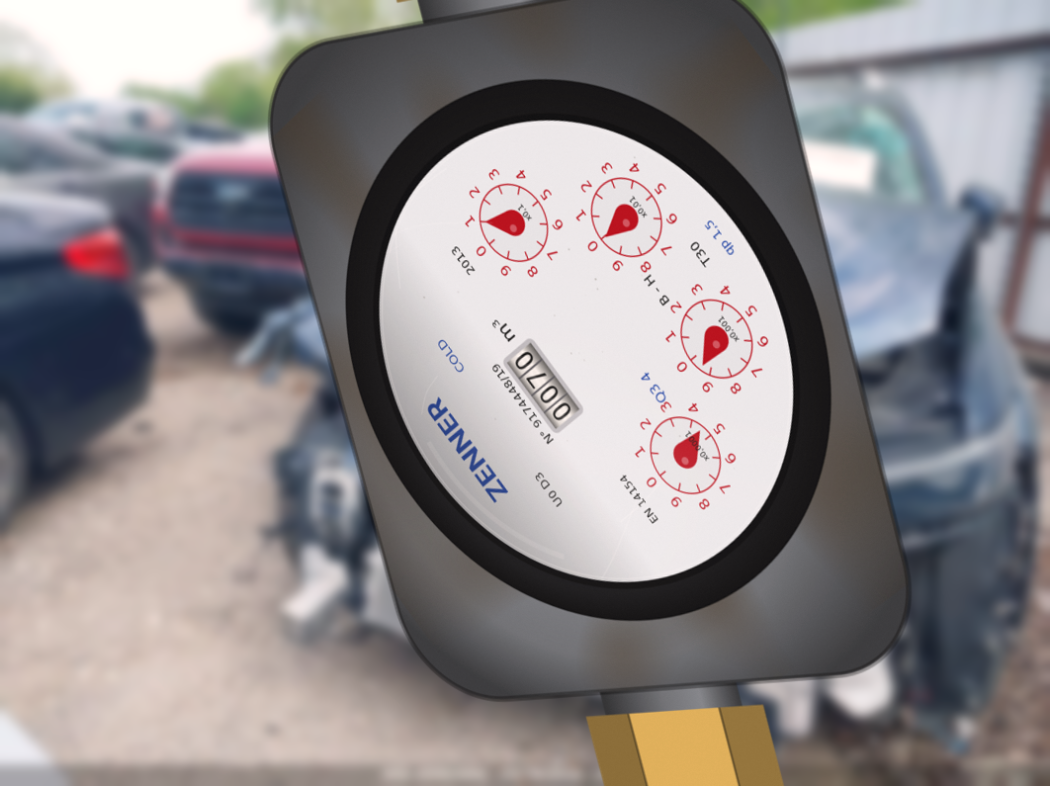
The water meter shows 70.0994 (m³)
